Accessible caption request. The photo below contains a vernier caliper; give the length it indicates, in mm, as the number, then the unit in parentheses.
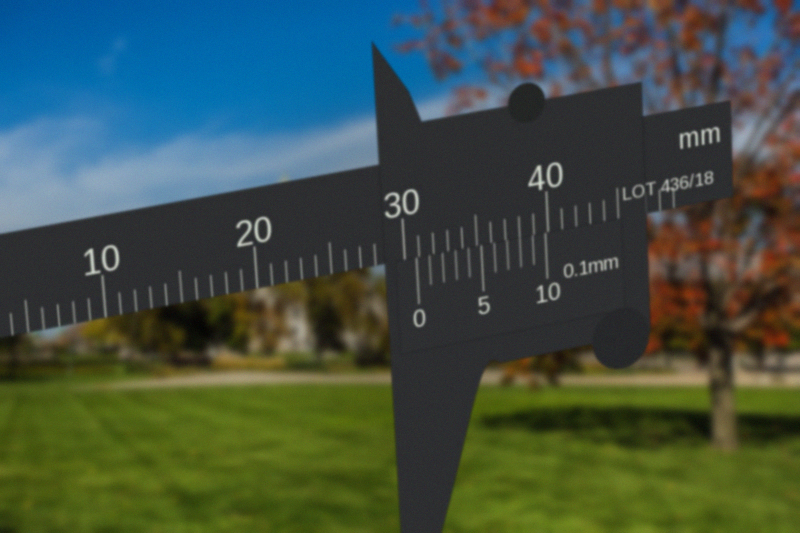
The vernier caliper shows 30.8 (mm)
